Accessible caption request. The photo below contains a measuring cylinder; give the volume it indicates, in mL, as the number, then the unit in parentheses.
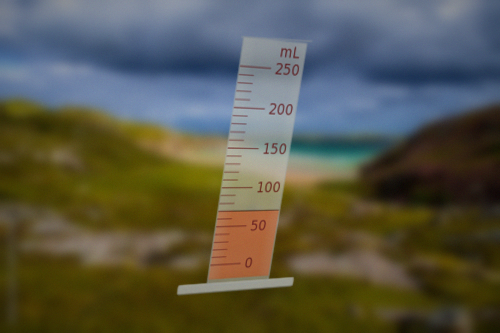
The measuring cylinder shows 70 (mL)
